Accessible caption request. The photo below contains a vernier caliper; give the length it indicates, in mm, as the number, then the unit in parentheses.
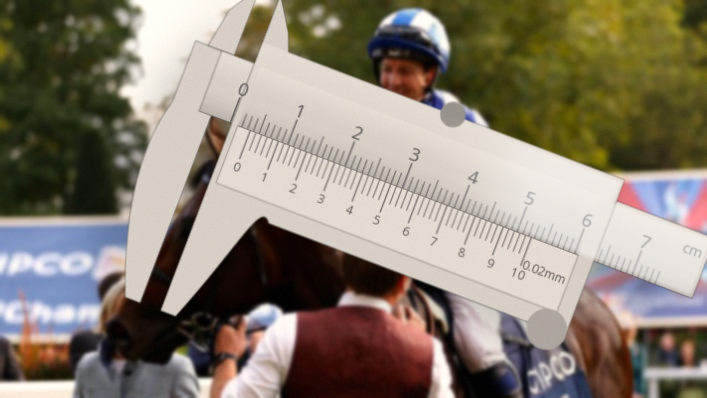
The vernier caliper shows 3.5 (mm)
